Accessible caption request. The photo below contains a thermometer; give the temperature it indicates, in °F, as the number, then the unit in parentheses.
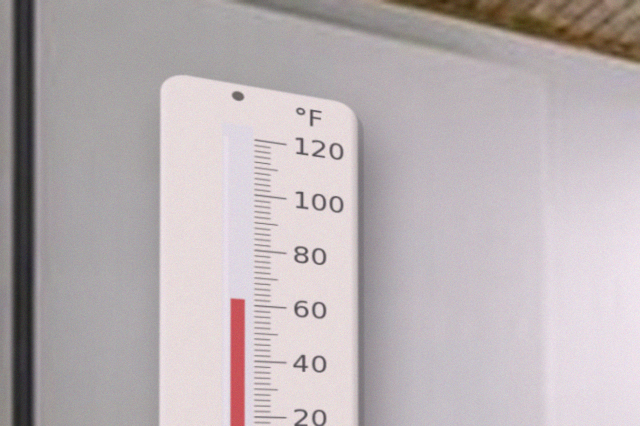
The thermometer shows 62 (°F)
